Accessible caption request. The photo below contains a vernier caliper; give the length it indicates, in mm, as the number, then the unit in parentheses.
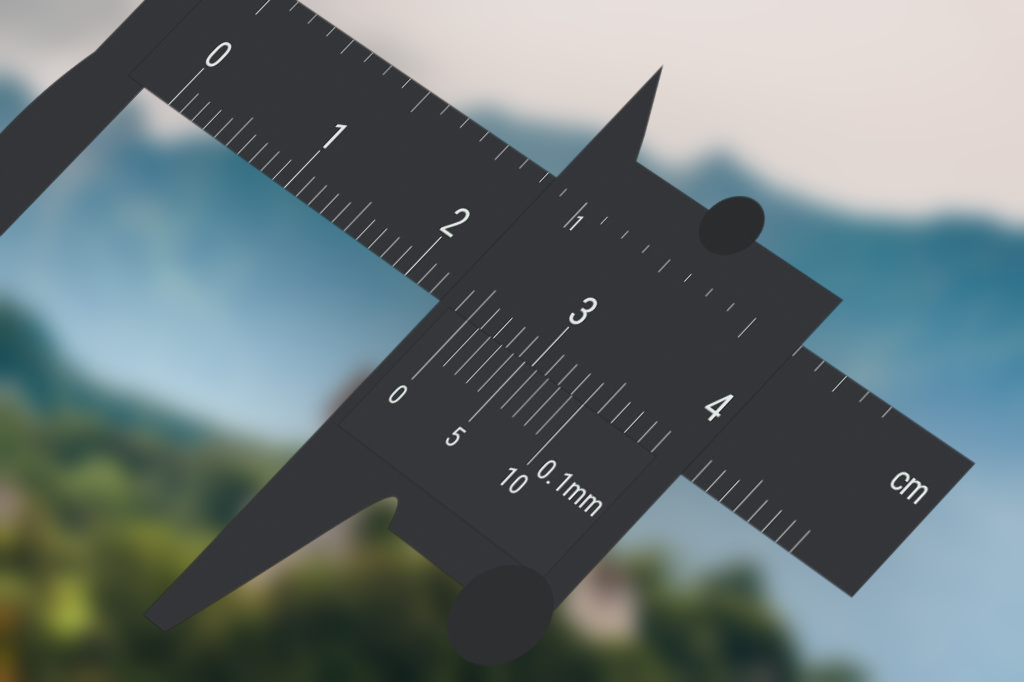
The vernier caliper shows 25.0 (mm)
